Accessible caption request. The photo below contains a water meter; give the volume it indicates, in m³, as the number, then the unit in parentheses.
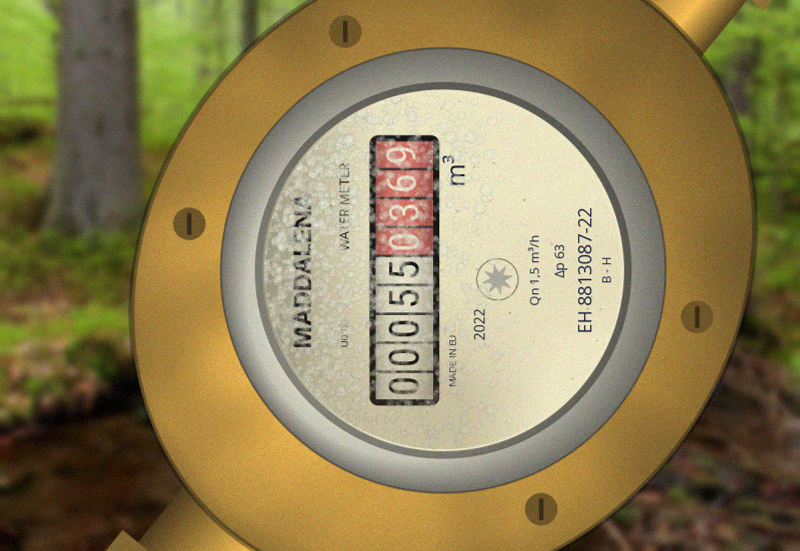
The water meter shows 55.0369 (m³)
